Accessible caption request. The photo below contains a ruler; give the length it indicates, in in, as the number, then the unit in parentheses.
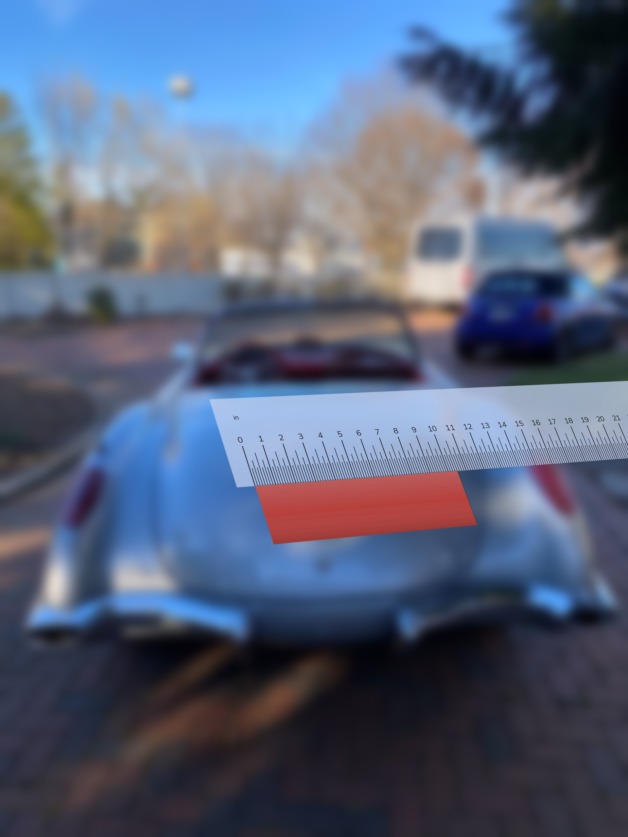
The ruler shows 10.5 (in)
